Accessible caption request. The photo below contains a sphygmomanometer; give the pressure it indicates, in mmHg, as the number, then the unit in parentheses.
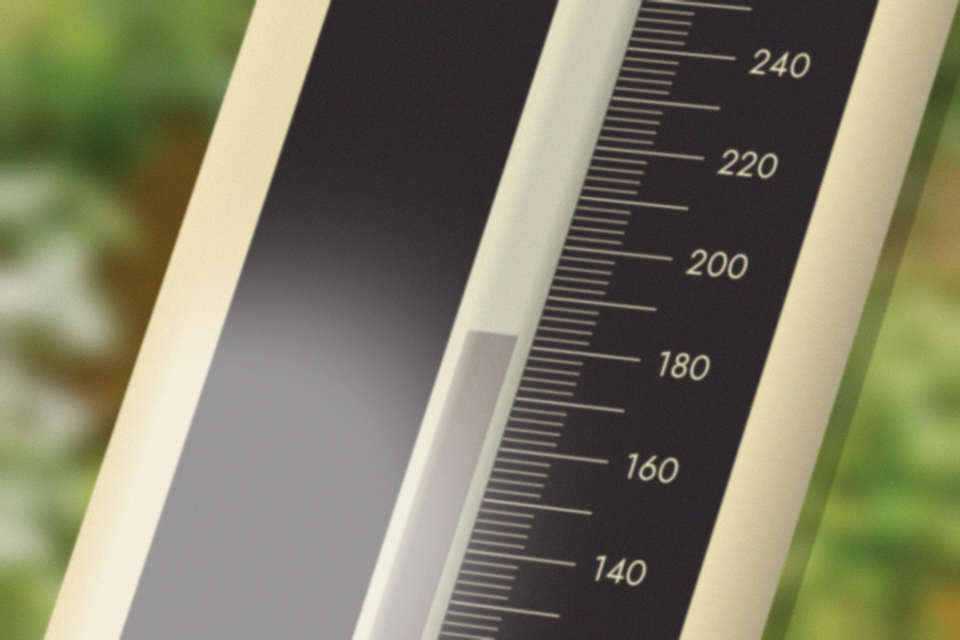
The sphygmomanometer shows 182 (mmHg)
